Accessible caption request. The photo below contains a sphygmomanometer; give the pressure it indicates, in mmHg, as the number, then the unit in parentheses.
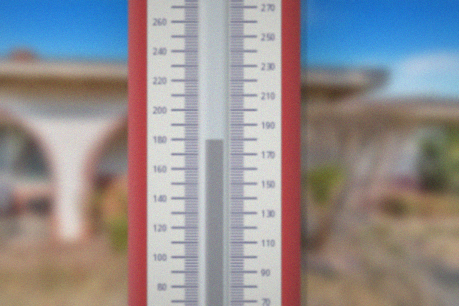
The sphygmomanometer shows 180 (mmHg)
